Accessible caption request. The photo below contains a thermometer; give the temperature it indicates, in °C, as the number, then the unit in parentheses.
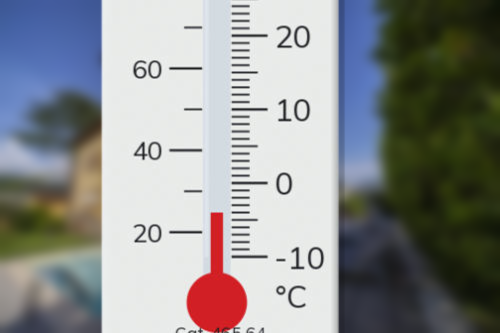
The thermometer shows -4 (°C)
